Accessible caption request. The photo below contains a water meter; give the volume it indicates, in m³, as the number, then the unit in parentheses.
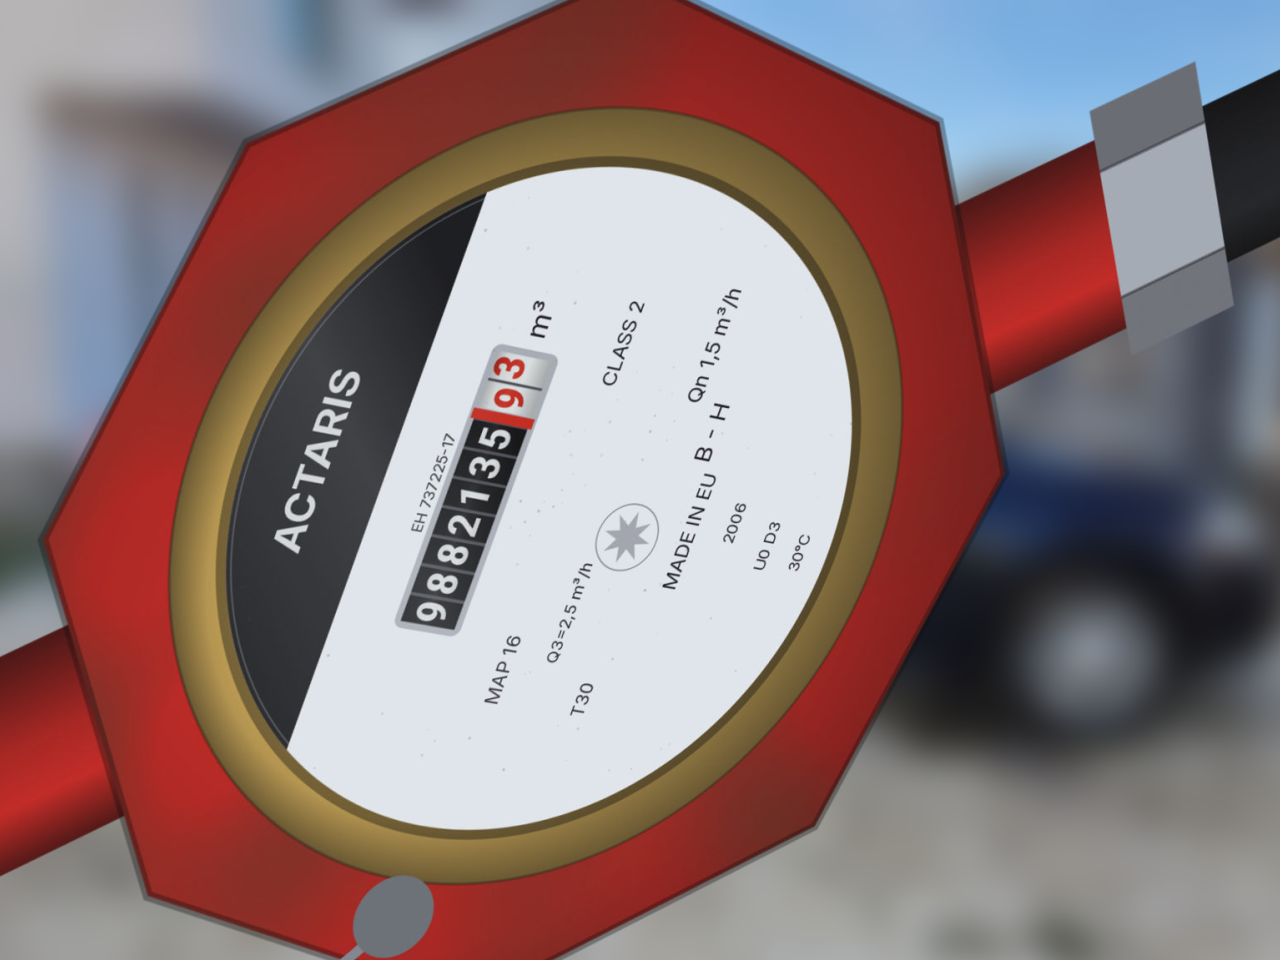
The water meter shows 9882135.93 (m³)
